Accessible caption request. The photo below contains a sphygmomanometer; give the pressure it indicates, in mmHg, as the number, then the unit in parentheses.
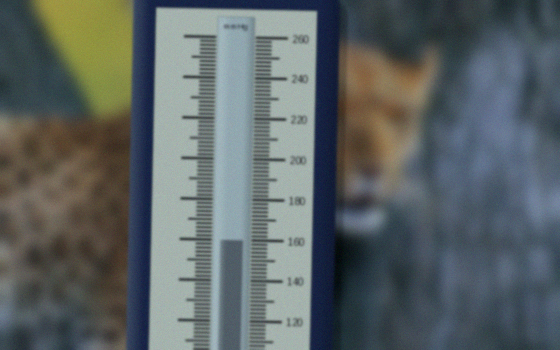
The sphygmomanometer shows 160 (mmHg)
